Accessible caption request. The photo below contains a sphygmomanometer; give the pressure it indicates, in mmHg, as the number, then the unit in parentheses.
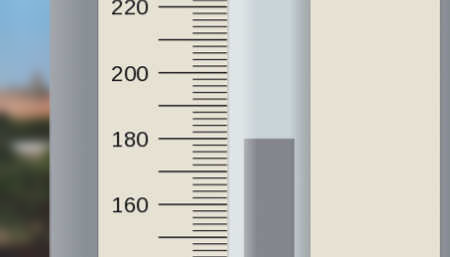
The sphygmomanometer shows 180 (mmHg)
